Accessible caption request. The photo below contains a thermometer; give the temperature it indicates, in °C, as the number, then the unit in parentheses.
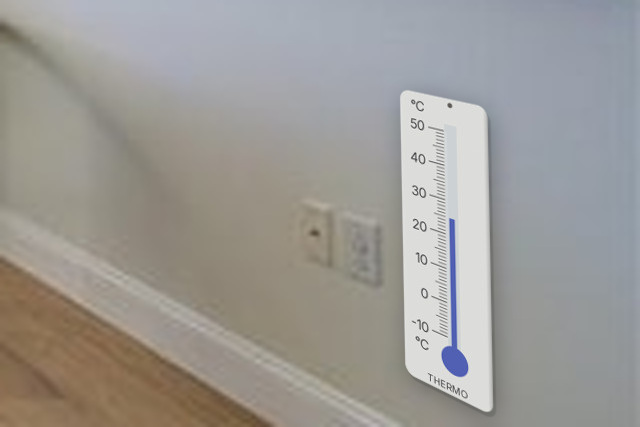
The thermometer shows 25 (°C)
